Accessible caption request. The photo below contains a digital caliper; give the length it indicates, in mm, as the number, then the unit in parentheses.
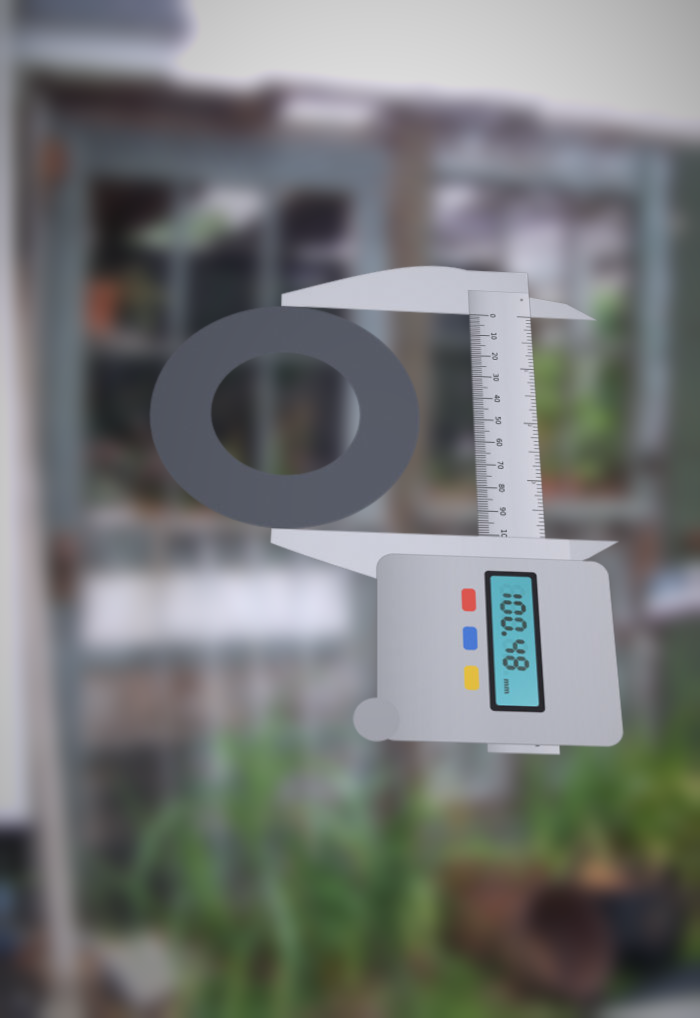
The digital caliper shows 100.48 (mm)
